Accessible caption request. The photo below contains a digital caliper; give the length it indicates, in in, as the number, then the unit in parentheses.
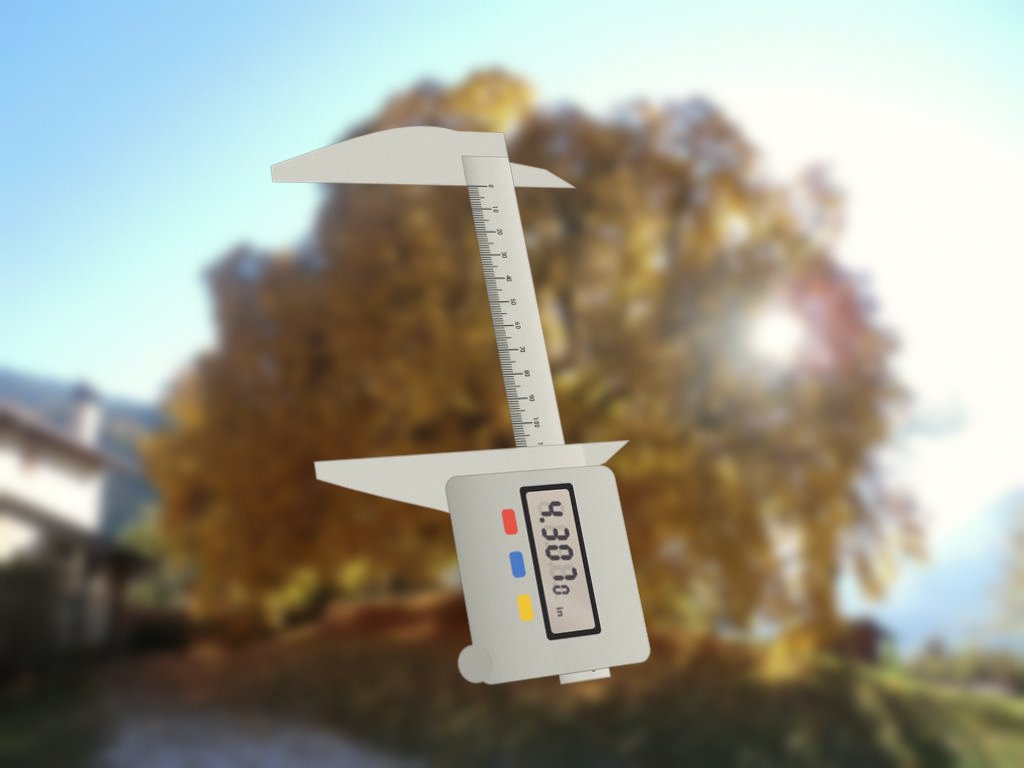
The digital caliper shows 4.3070 (in)
